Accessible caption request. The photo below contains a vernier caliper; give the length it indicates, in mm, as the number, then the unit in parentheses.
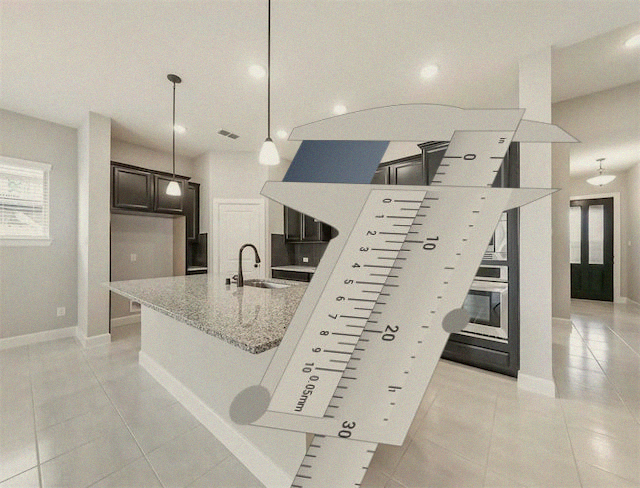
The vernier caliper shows 5.4 (mm)
